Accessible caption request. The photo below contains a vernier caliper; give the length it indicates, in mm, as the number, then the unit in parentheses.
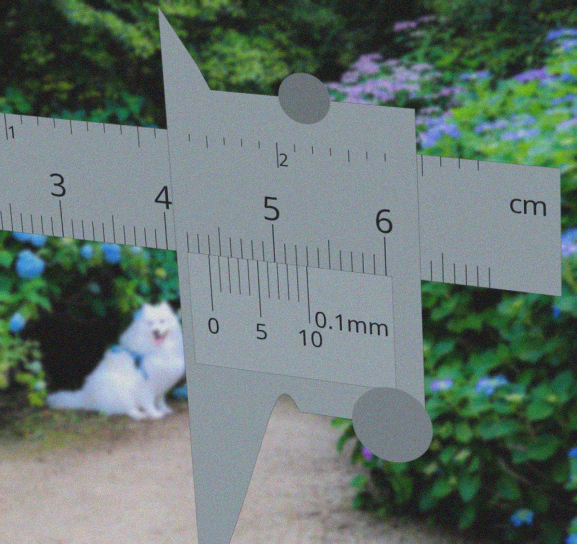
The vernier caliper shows 43.9 (mm)
